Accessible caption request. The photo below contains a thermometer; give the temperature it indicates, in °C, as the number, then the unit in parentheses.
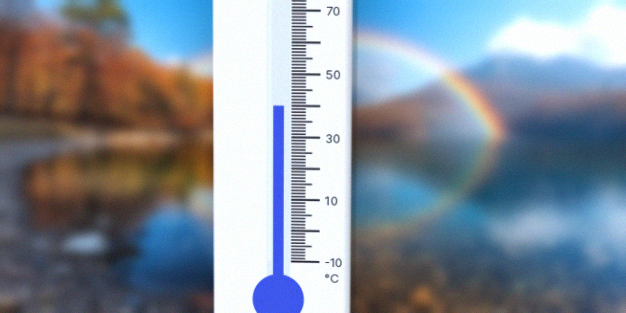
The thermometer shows 40 (°C)
